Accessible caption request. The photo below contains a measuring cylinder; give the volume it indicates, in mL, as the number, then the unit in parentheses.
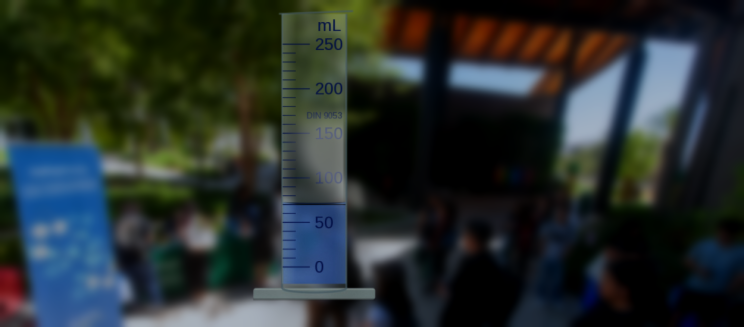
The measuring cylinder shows 70 (mL)
